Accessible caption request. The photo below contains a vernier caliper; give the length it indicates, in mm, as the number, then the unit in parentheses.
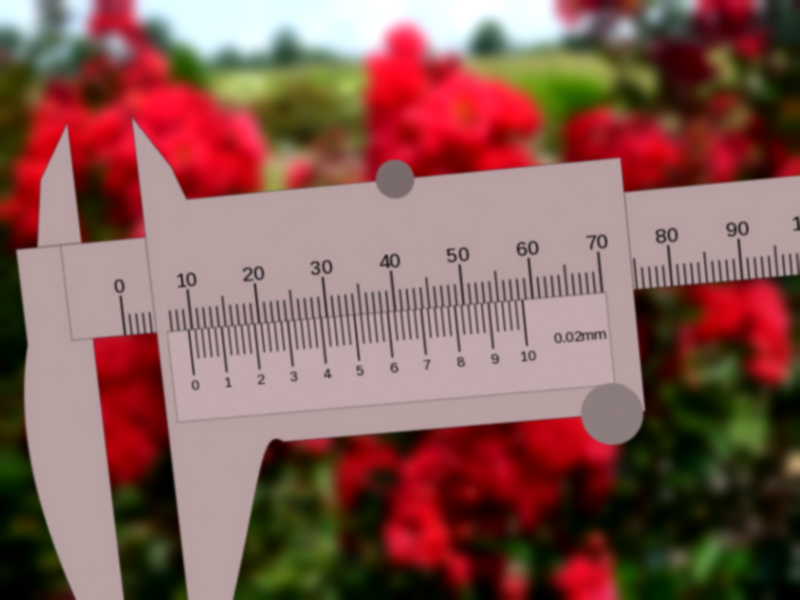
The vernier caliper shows 9.5 (mm)
